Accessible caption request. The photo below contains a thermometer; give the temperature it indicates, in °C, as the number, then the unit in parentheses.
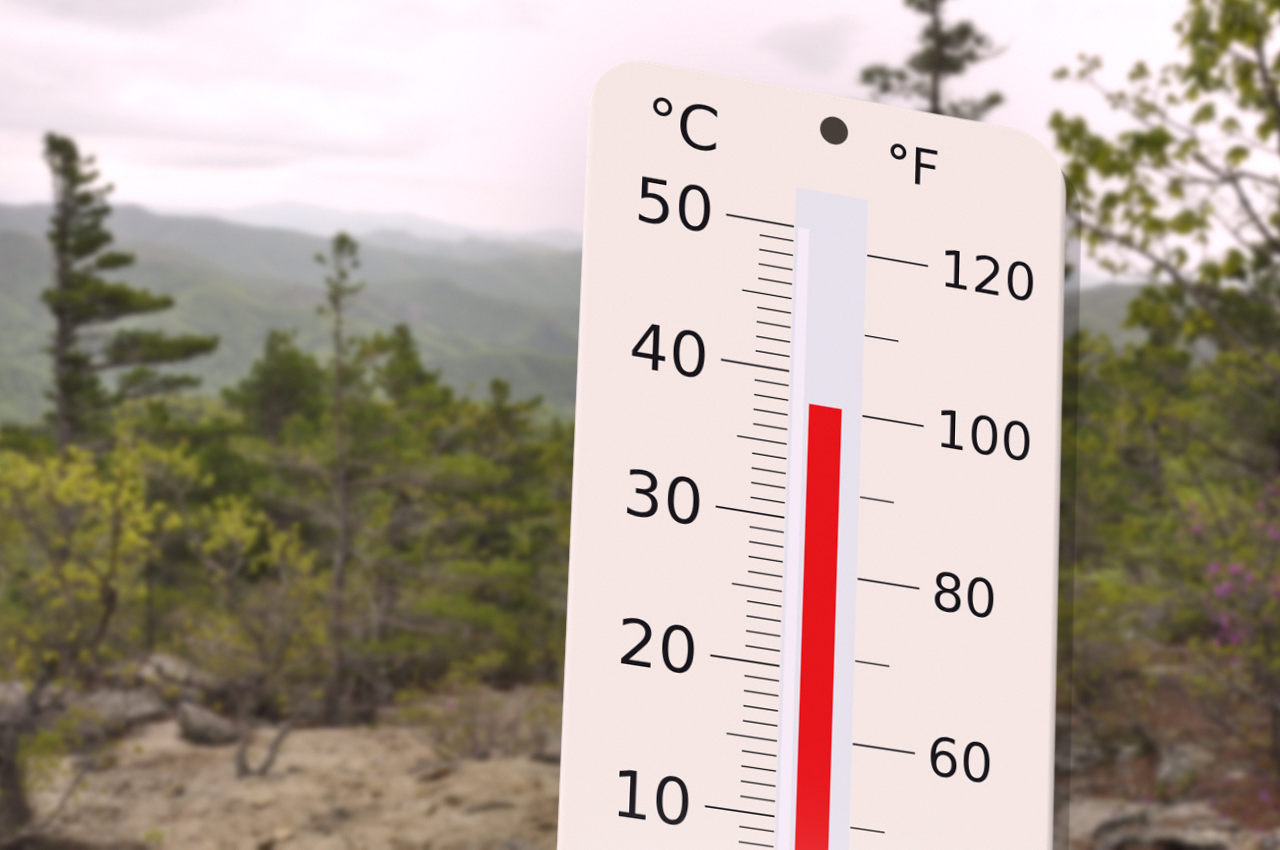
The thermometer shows 38 (°C)
